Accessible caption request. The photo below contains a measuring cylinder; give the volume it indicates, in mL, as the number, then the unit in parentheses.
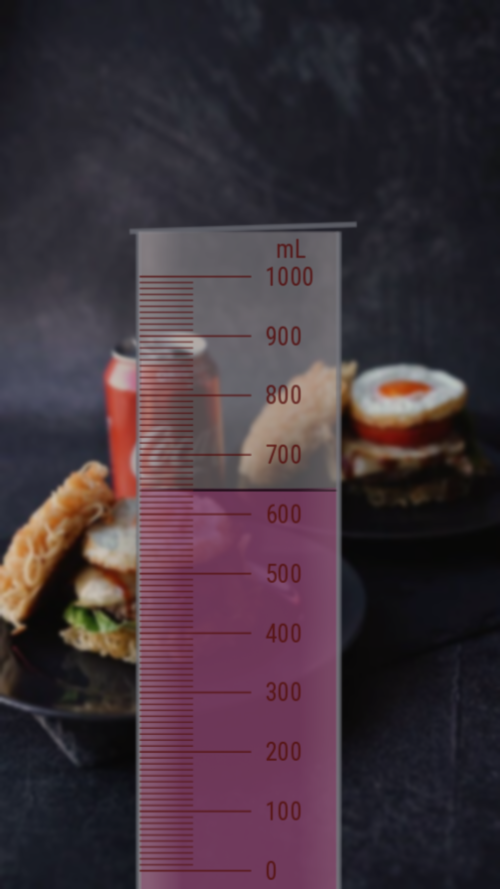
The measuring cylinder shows 640 (mL)
